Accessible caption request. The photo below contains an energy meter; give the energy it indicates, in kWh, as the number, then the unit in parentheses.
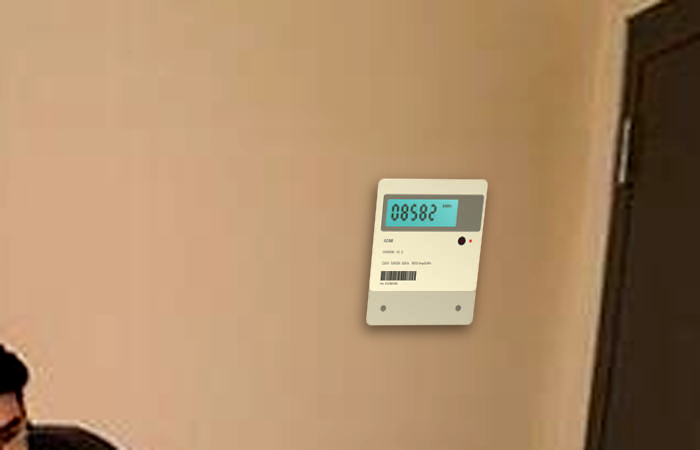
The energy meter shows 8582 (kWh)
